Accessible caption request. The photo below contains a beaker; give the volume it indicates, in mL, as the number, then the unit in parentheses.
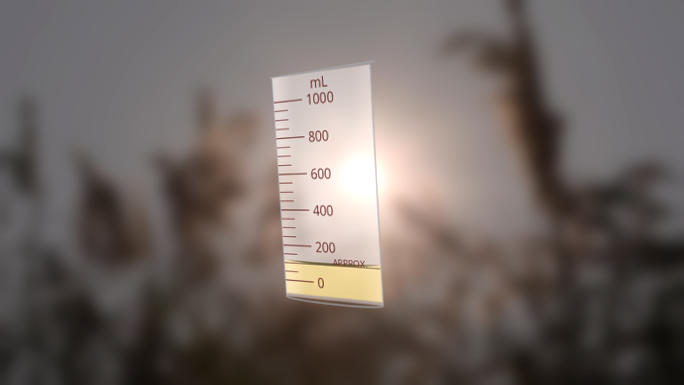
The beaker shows 100 (mL)
